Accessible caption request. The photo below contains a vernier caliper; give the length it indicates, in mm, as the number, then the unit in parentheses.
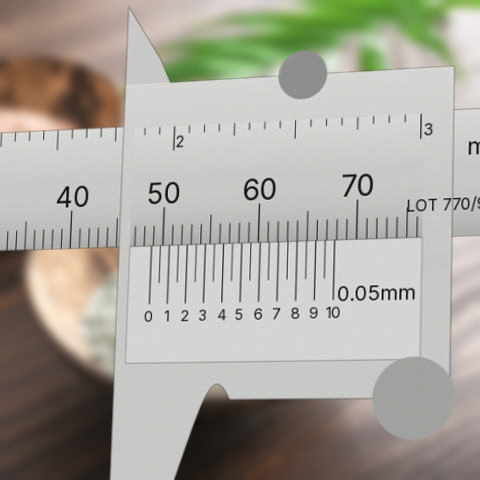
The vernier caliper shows 48.8 (mm)
